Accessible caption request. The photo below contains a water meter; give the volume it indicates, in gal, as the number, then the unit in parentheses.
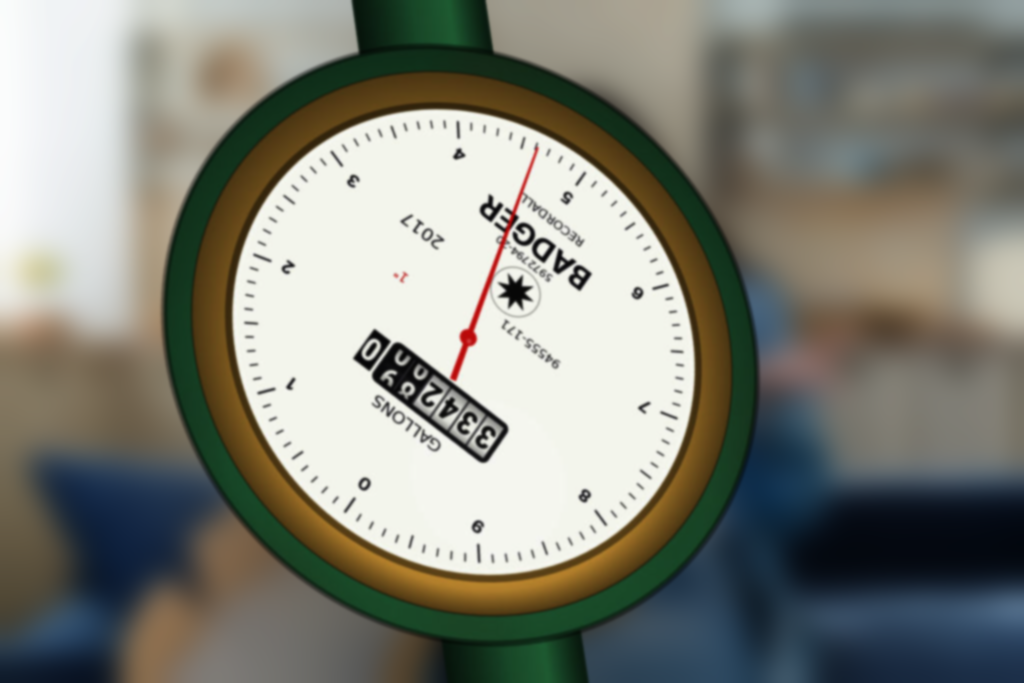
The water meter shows 3342894.6 (gal)
